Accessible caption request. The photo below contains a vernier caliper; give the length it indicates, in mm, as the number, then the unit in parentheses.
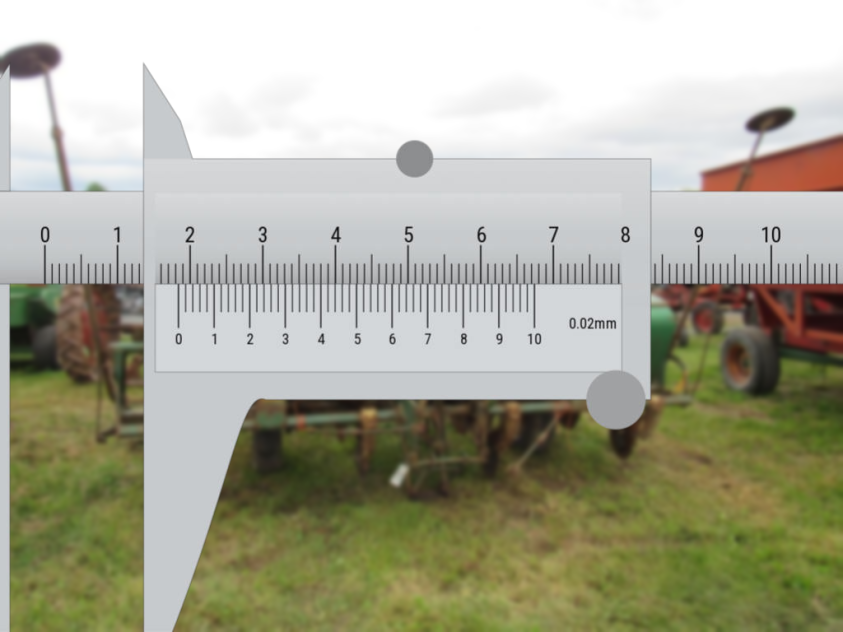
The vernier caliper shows 18.4 (mm)
